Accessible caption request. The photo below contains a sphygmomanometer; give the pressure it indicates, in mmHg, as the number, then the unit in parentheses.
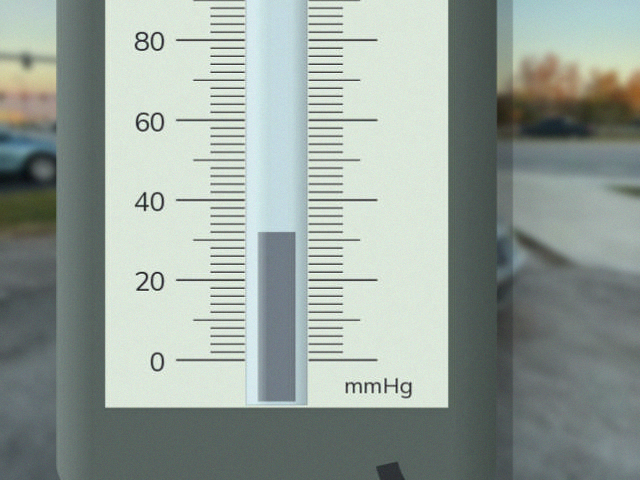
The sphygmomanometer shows 32 (mmHg)
